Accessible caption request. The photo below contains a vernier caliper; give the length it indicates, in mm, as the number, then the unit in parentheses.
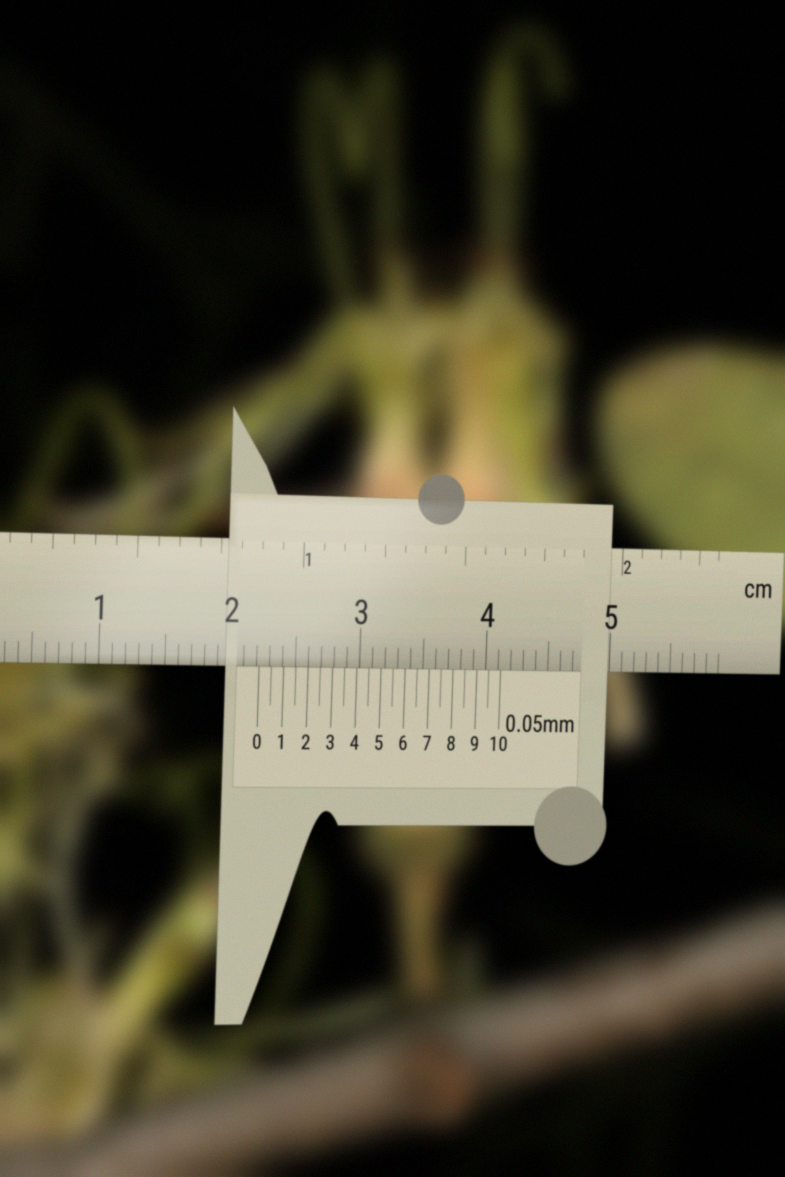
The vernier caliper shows 22.2 (mm)
